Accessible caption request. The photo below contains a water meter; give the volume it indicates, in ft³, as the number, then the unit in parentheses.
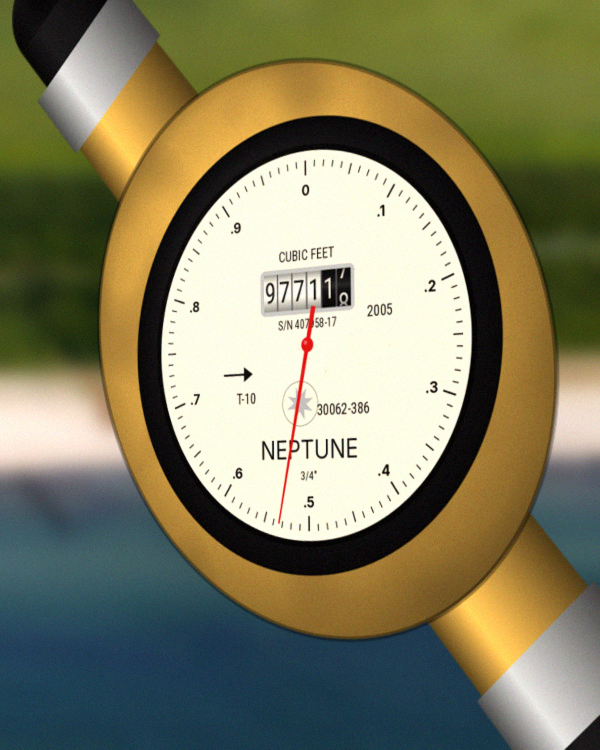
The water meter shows 977117.53 (ft³)
